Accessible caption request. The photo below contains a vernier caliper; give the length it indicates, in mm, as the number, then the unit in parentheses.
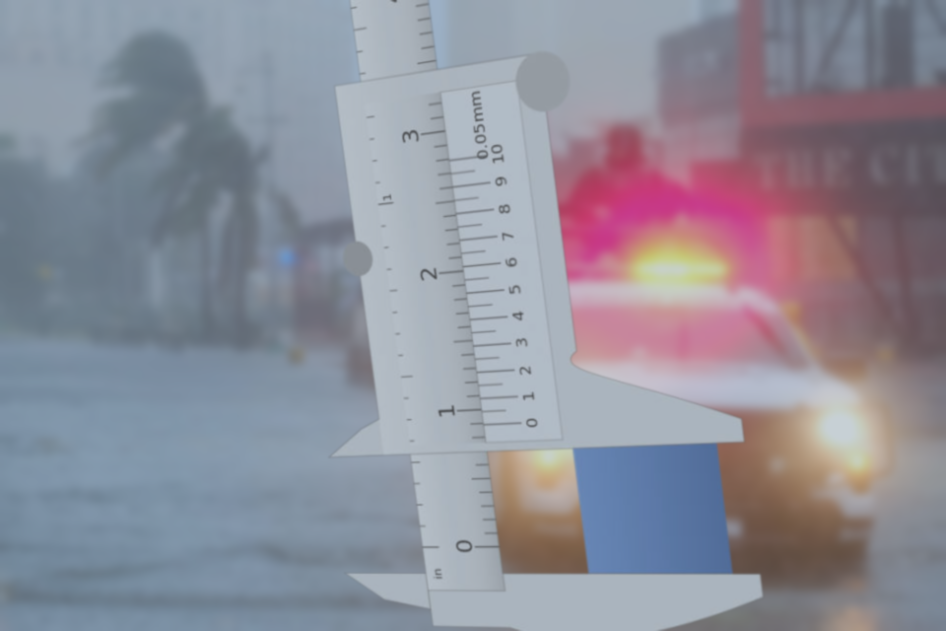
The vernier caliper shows 8.9 (mm)
